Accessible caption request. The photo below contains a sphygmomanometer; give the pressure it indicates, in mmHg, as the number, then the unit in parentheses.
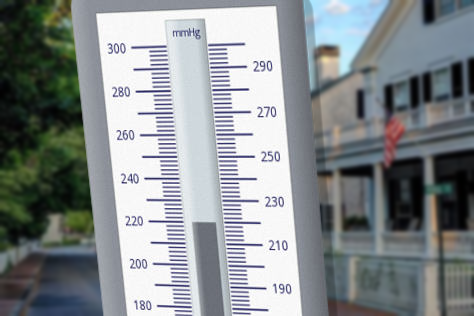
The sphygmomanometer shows 220 (mmHg)
